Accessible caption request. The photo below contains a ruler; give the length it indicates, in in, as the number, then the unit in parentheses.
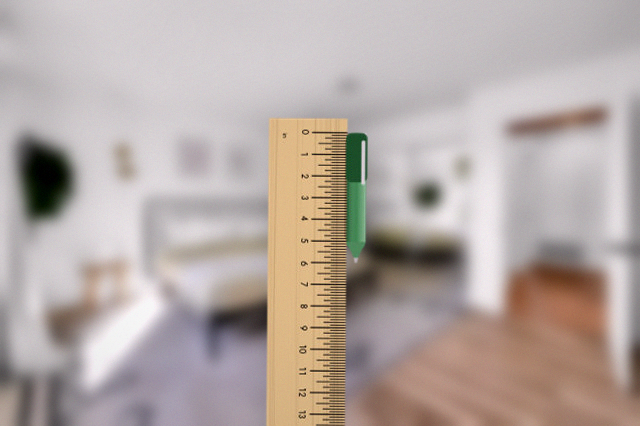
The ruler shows 6 (in)
